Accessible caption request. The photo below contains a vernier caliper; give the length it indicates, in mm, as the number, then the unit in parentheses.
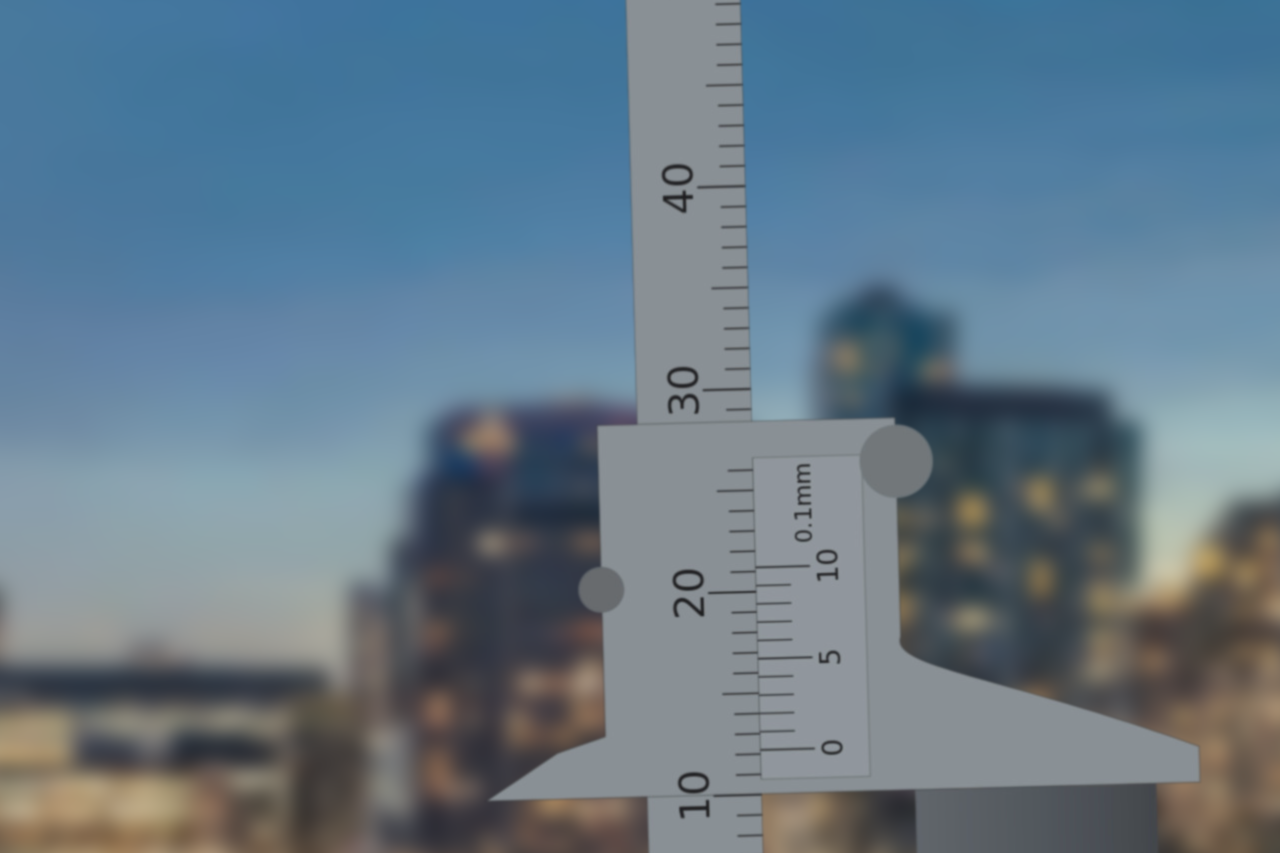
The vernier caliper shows 12.2 (mm)
